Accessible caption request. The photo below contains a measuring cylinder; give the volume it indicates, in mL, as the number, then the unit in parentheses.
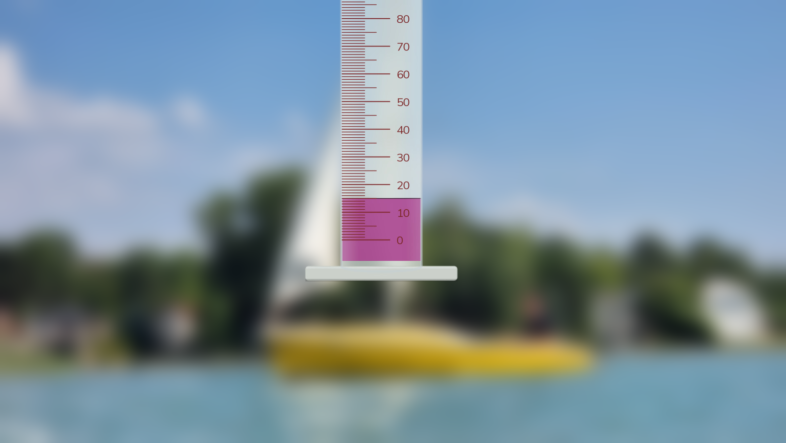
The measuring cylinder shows 15 (mL)
